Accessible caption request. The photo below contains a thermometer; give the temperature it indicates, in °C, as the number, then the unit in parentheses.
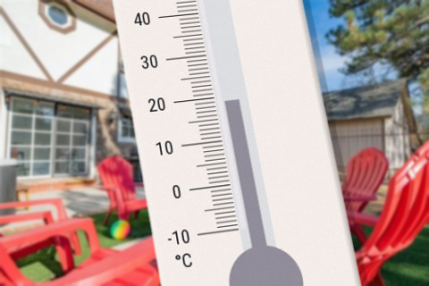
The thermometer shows 19 (°C)
